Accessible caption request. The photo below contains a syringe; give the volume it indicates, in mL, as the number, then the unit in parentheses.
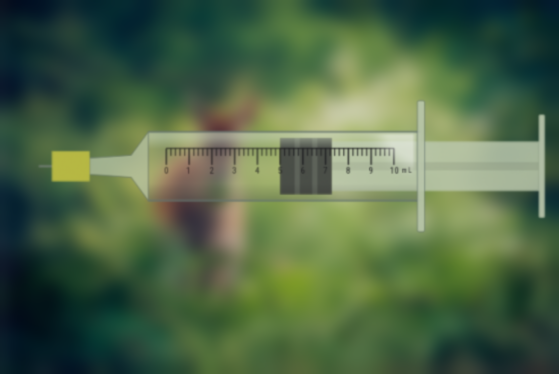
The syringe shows 5 (mL)
